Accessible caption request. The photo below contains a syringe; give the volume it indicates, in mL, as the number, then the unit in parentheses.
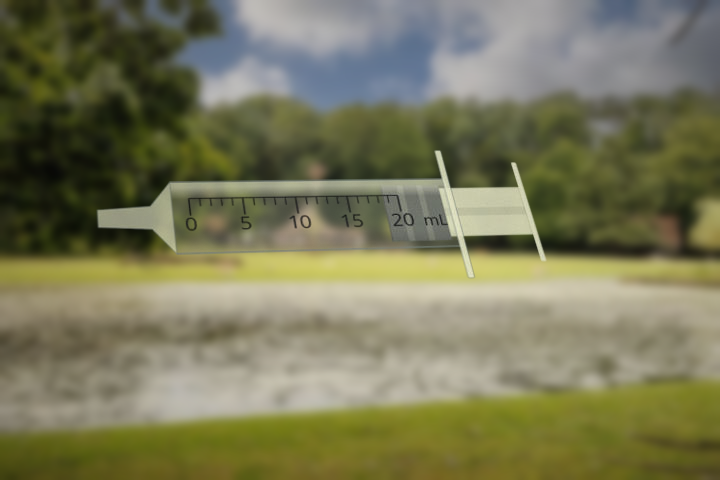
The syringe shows 18.5 (mL)
